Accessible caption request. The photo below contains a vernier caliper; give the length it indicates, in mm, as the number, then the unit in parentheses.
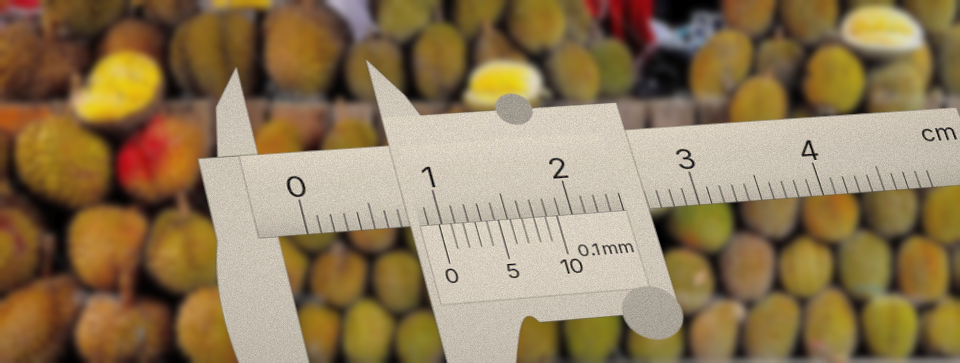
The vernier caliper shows 9.8 (mm)
